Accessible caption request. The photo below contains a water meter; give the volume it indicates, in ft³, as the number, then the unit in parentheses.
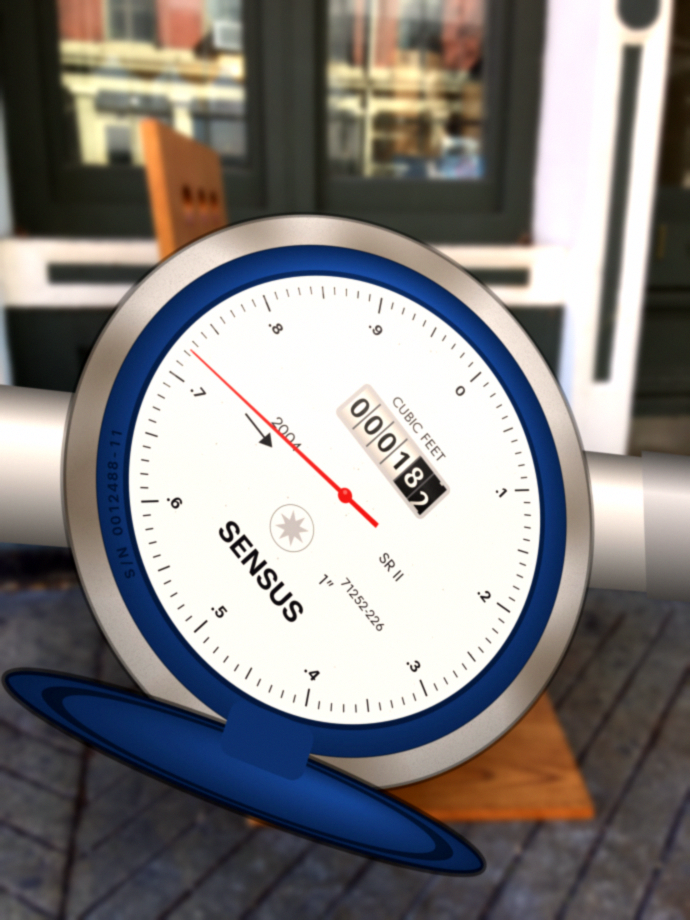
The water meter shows 181.72 (ft³)
